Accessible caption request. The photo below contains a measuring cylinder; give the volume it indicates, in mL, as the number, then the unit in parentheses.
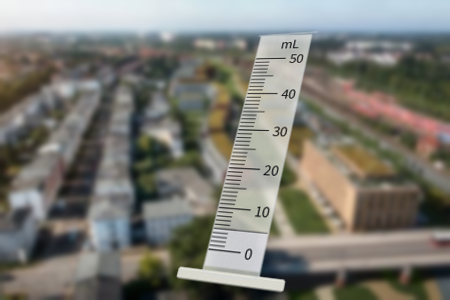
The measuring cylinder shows 5 (mL)
